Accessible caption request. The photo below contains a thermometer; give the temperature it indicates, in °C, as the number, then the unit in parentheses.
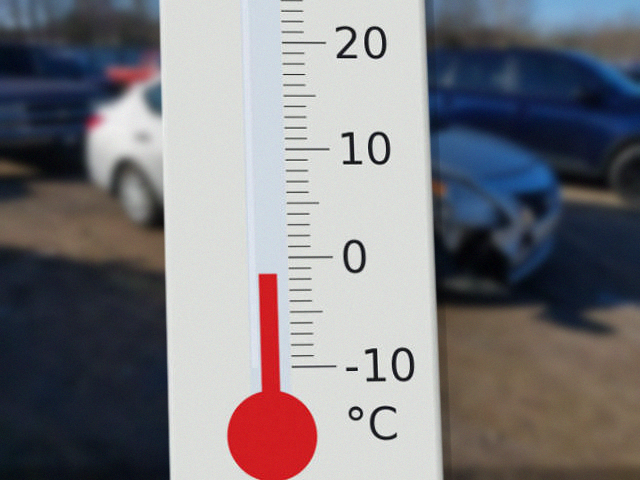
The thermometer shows -1.5 (°C)
